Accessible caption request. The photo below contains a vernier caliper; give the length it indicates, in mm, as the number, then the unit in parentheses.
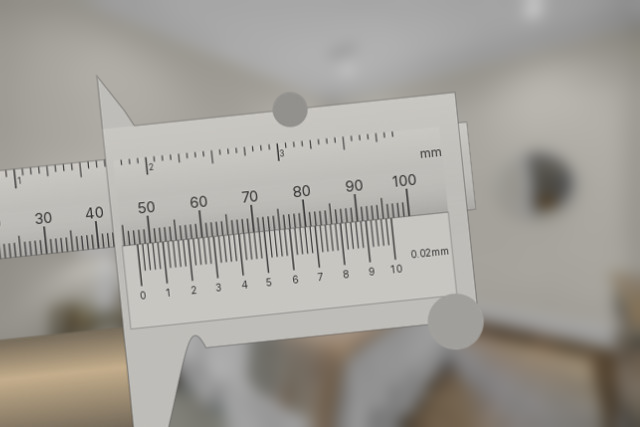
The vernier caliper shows 47.5 (mm)
